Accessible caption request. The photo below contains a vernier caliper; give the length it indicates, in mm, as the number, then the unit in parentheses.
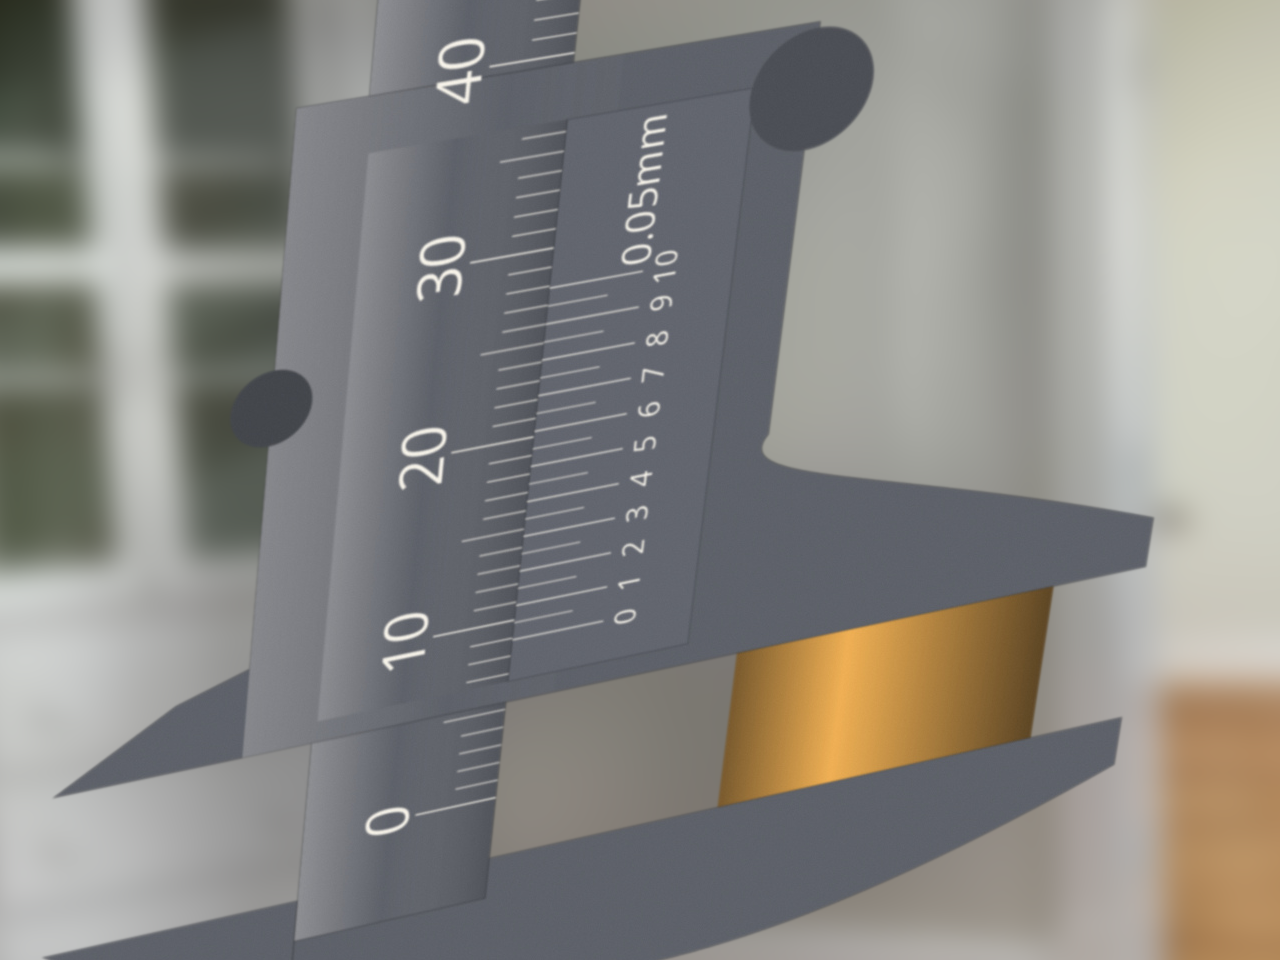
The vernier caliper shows 8.9 (mm)
